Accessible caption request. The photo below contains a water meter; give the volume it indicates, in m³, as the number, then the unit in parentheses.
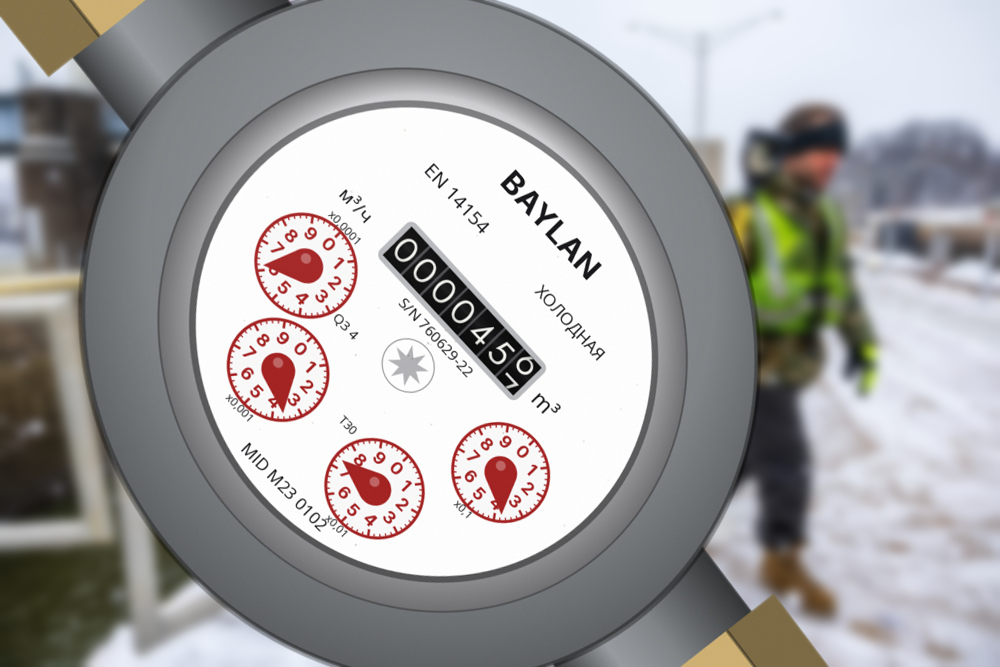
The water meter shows 456.3736 (m³)
